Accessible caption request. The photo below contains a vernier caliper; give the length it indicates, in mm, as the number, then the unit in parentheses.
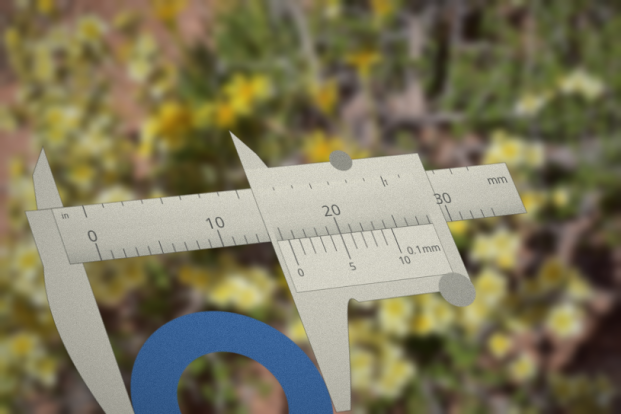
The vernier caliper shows 15.5 (mm)
